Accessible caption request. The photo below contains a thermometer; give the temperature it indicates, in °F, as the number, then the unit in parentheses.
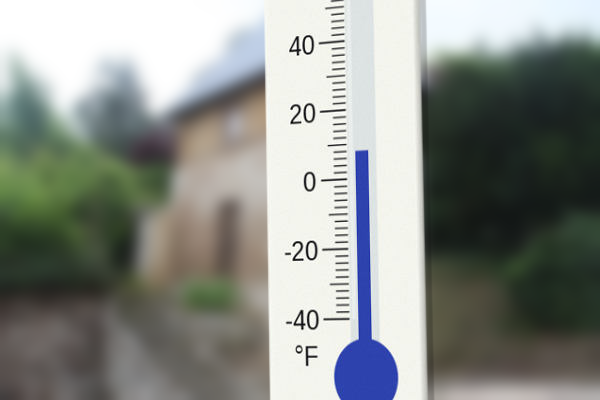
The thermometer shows 8 (°F)
